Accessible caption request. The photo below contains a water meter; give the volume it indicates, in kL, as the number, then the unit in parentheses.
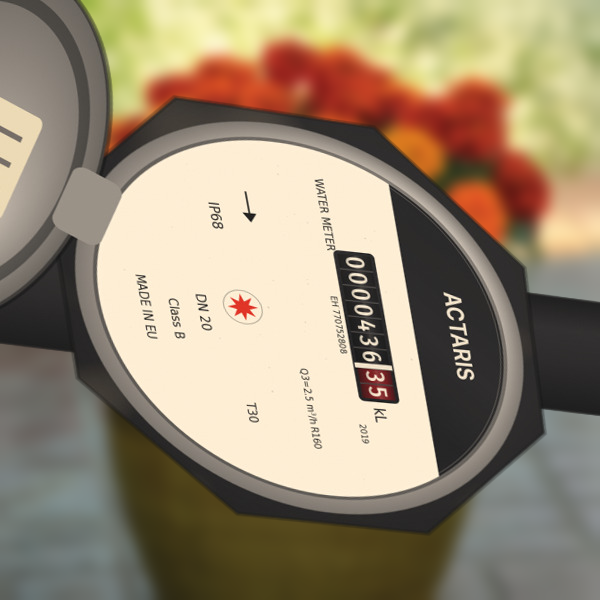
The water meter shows 436.35 (kL)
